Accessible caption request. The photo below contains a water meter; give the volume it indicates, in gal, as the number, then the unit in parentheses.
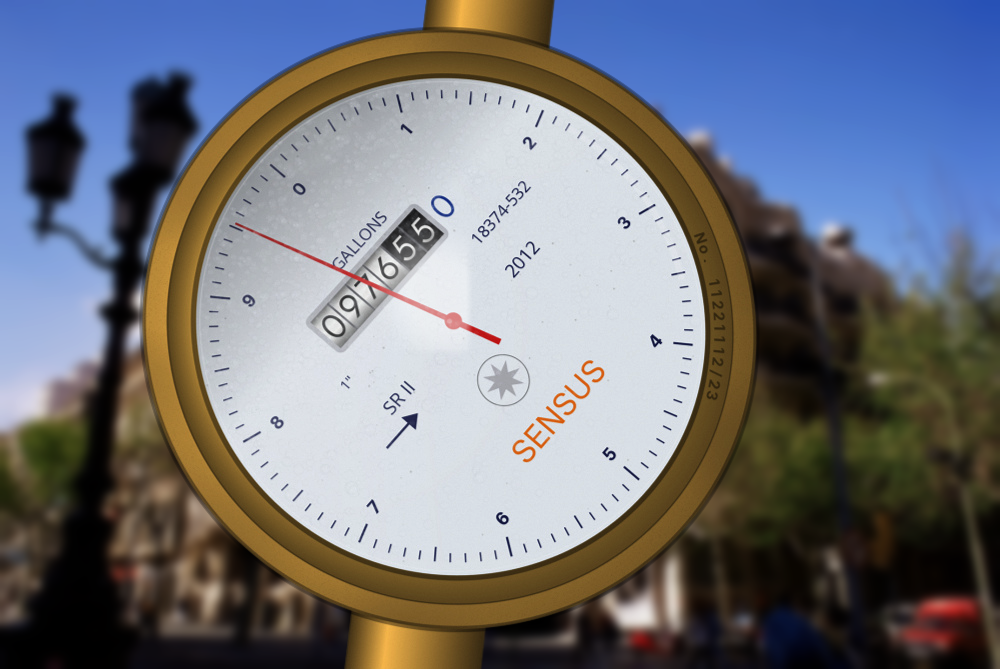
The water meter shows 976549.5 (gal)
